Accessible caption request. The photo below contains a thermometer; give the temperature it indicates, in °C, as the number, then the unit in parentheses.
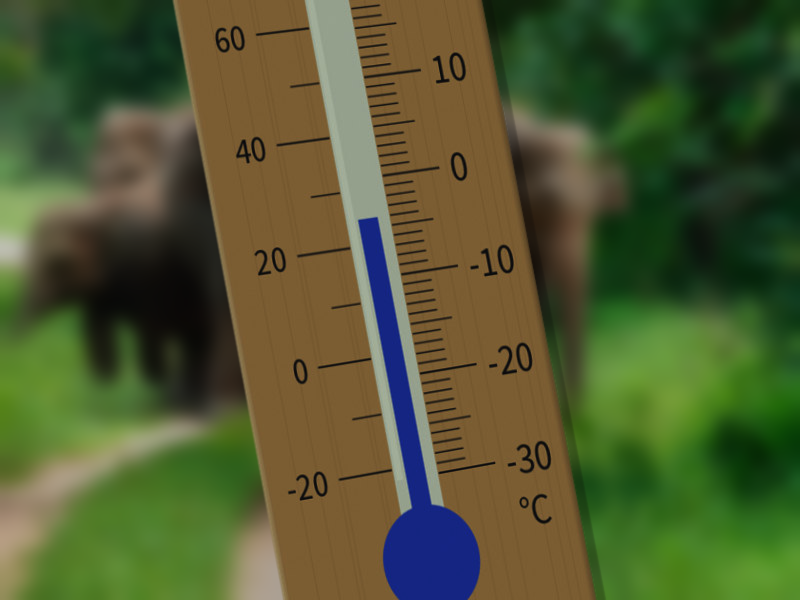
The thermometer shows -4 (°C)
